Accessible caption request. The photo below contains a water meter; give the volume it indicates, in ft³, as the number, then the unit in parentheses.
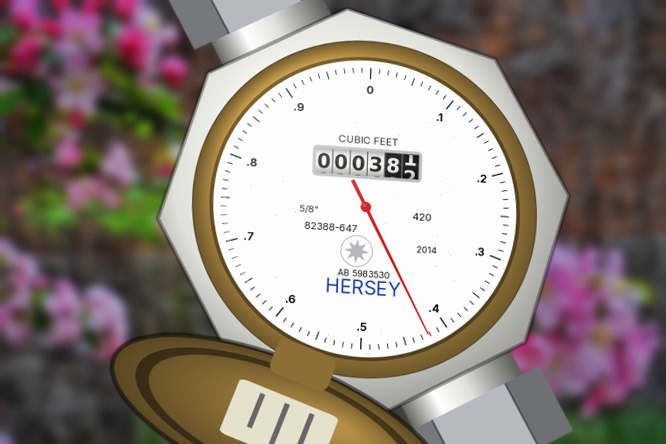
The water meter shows 381.42 (ft³)
